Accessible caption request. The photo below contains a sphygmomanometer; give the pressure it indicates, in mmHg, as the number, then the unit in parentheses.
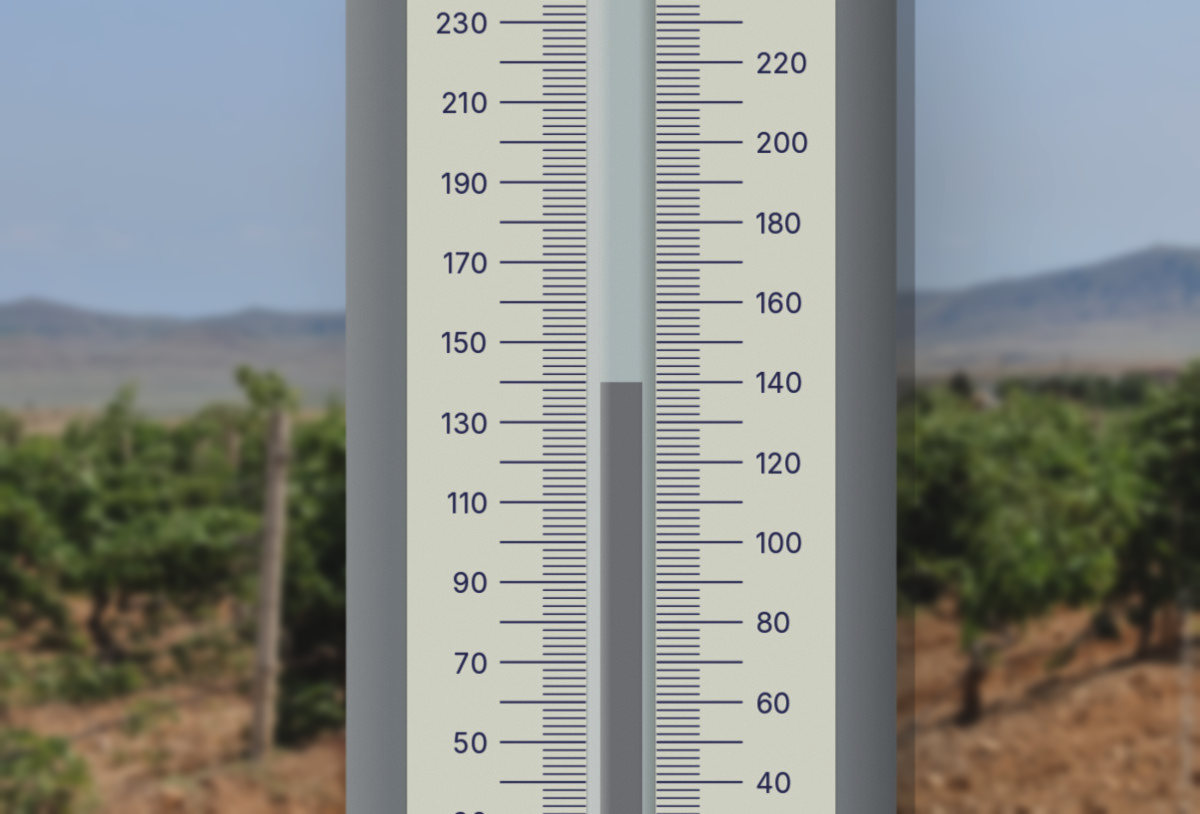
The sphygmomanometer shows 140 (mmHg)
